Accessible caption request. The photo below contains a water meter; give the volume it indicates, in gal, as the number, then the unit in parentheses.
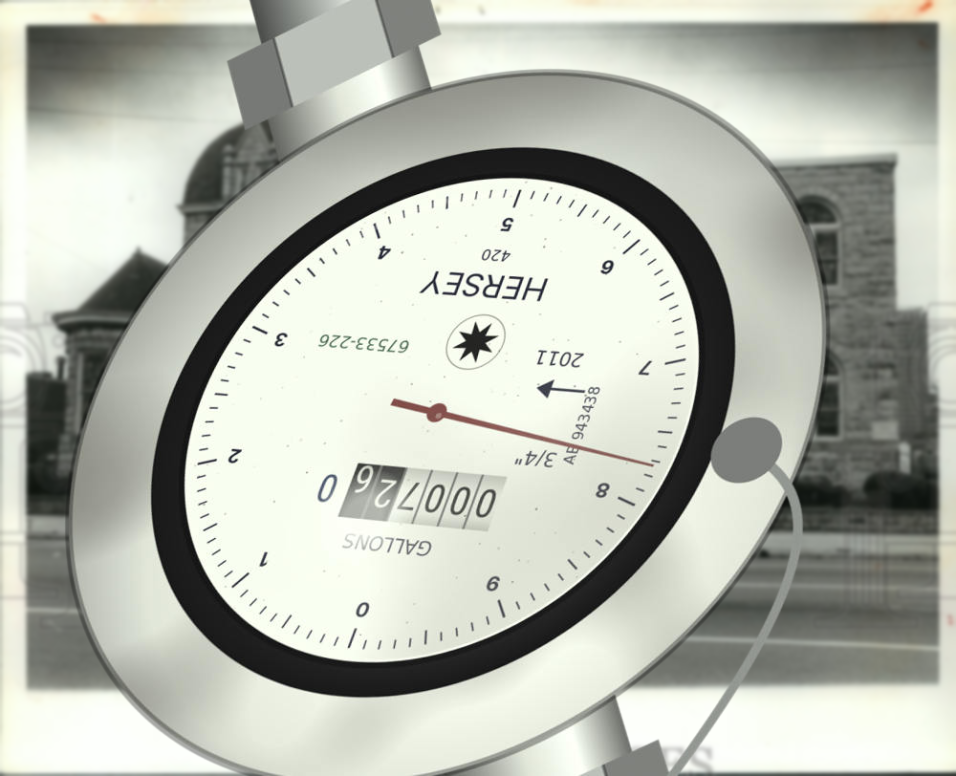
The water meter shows 7257.7 (gal)
